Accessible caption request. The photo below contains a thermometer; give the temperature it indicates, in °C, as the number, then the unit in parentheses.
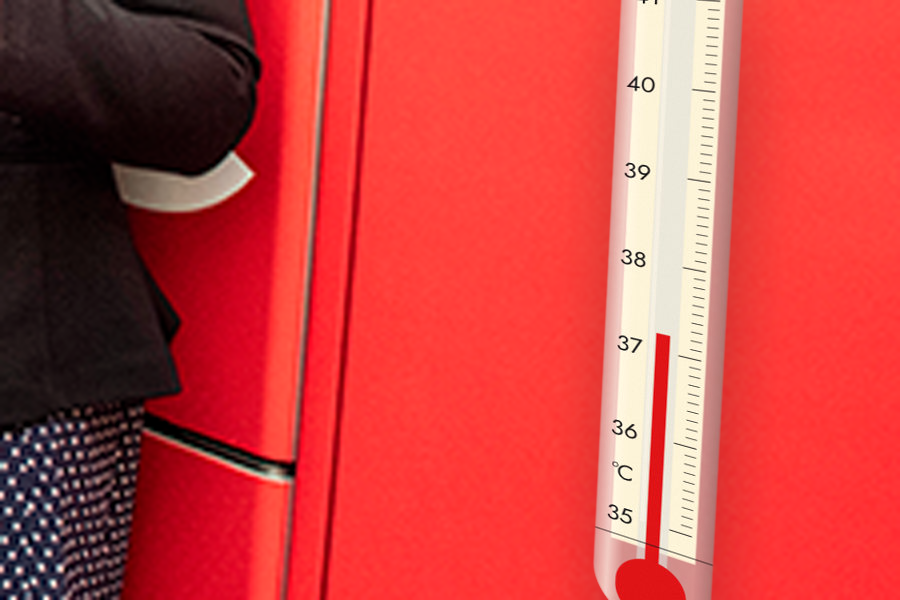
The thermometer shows 37.2 (°C)
